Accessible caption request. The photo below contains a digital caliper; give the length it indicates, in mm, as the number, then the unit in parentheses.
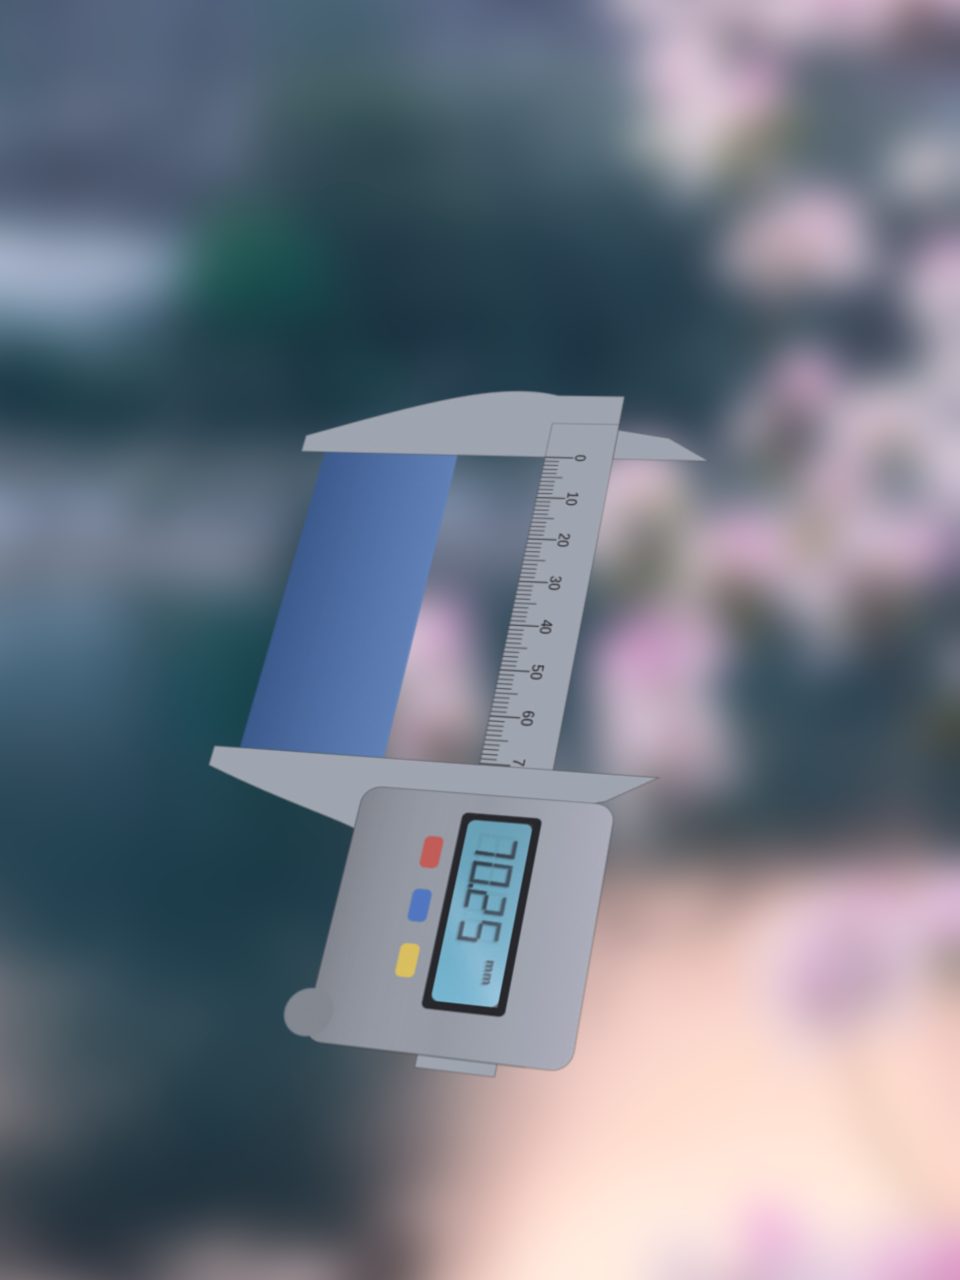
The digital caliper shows 70.25 (mm)
